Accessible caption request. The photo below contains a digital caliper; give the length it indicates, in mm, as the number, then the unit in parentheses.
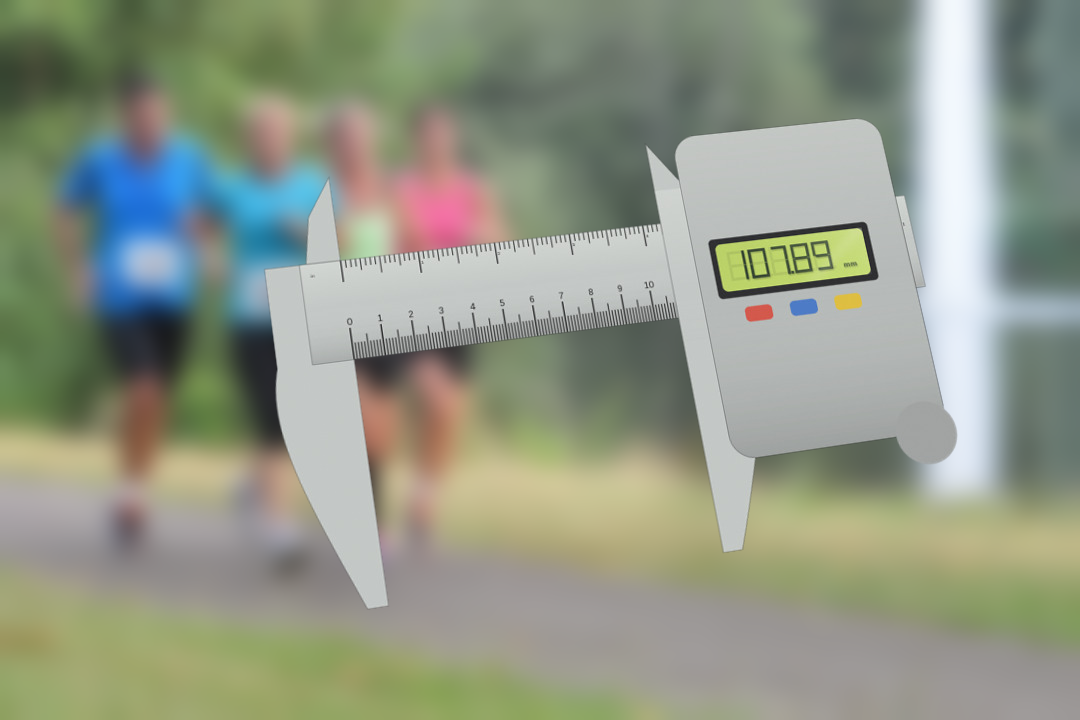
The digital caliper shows 107.89 (mm)
